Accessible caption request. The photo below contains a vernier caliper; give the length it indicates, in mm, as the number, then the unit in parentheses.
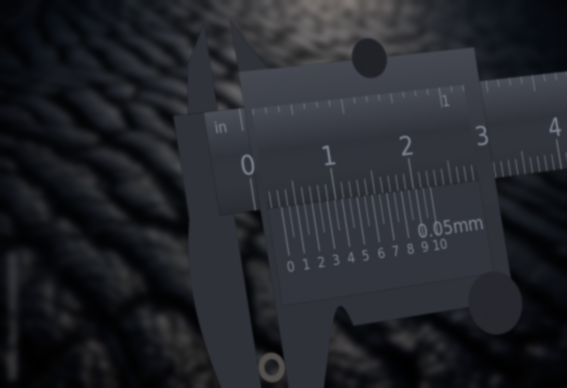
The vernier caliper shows 3.2 (mm)
